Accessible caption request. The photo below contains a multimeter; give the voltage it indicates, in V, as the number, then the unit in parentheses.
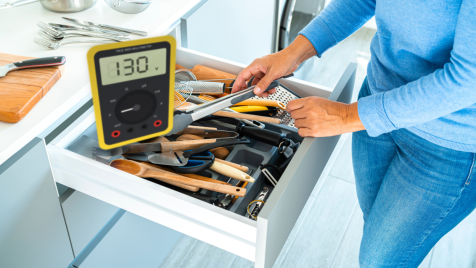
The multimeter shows 130 (V)
